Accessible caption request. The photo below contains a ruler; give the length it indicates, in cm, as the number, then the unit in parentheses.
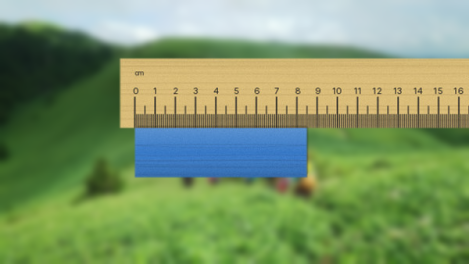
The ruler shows 8.5 (cm)
